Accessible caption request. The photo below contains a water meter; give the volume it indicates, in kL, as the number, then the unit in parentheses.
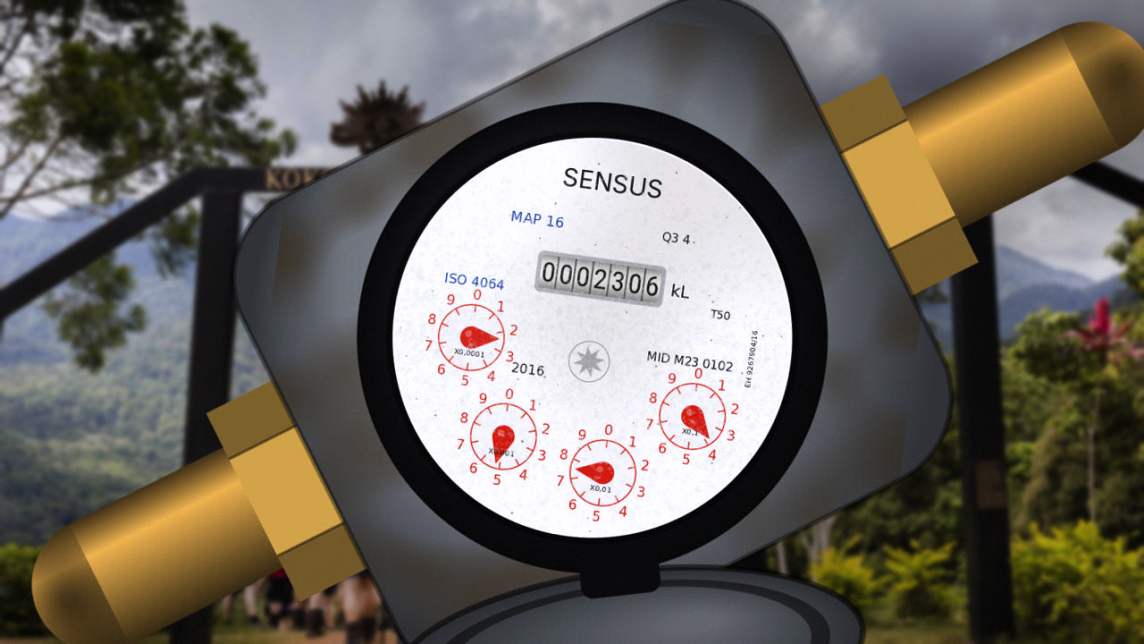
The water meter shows 2306.3752 (kL)
